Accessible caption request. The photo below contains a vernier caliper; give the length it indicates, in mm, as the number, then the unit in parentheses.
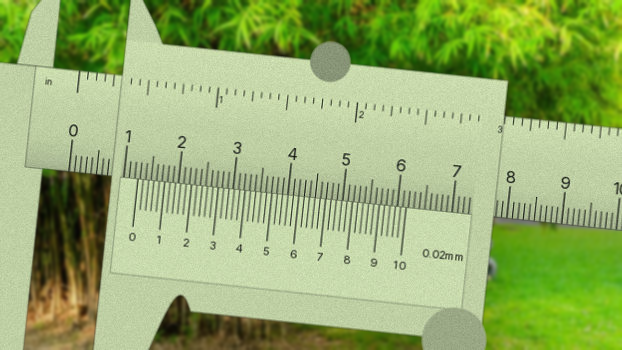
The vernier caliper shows 12.6 (mm)
